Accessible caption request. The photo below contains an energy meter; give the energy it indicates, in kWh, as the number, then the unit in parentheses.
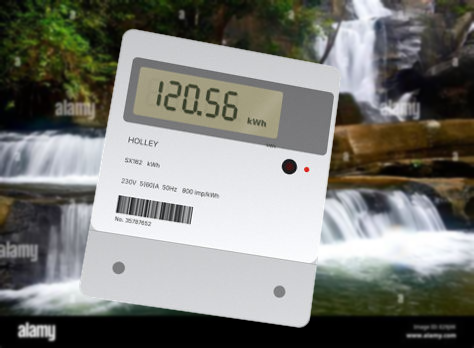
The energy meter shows 120.56 (kWh)
